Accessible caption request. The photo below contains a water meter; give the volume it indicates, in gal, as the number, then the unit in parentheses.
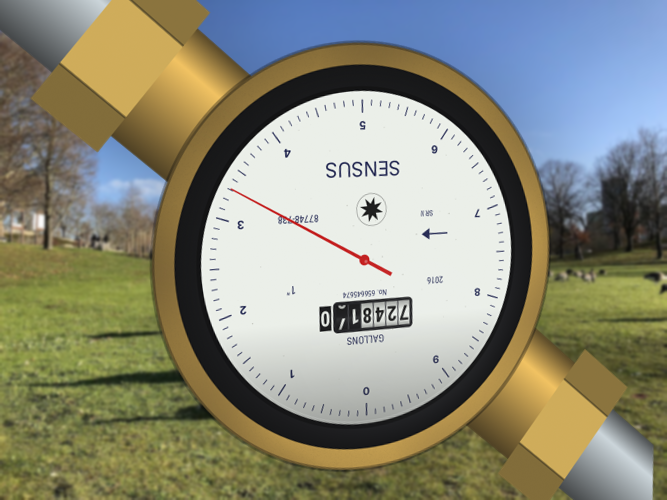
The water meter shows 7248173.3 (gal)
